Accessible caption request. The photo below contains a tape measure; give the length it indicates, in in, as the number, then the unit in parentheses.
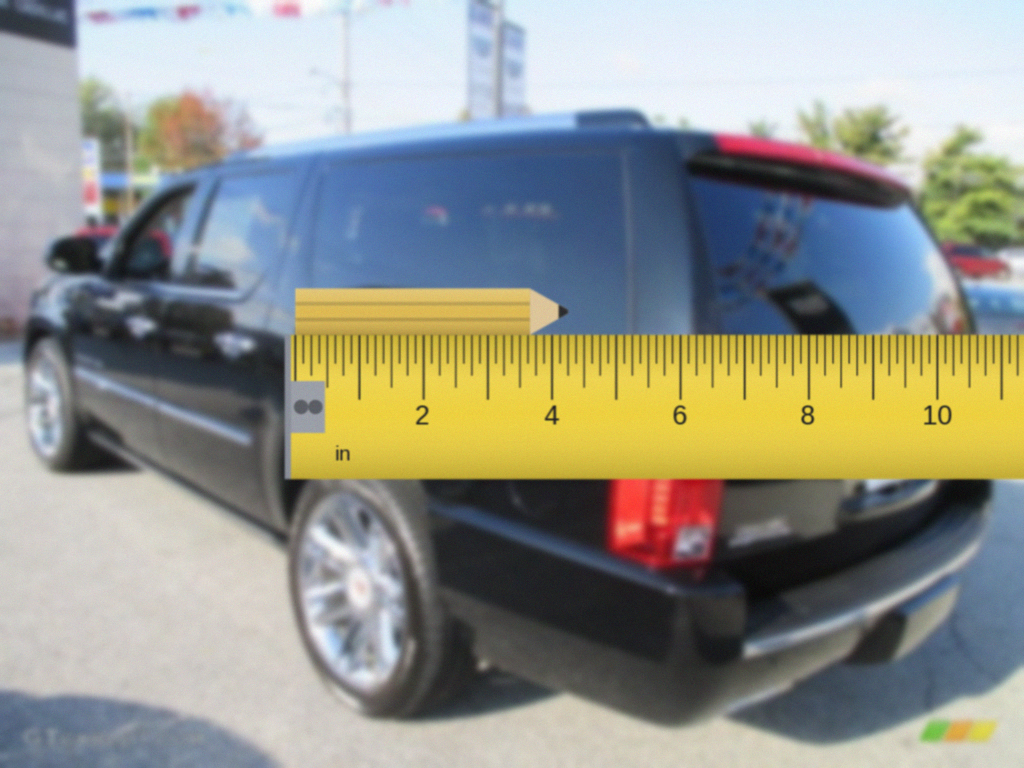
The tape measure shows 4.25 (in)
